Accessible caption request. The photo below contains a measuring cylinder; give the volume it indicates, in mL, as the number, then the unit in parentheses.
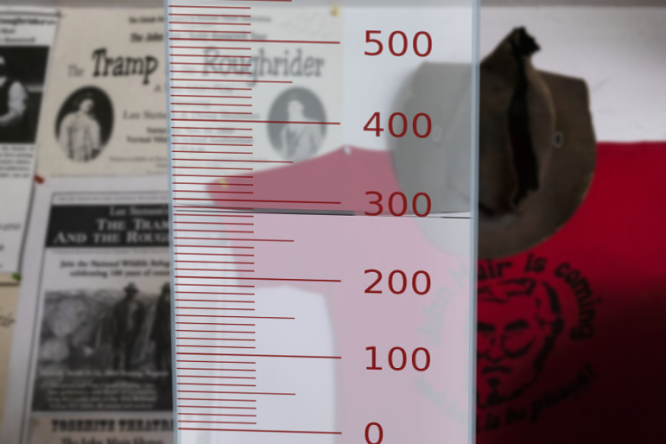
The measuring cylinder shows 285 (mL)
